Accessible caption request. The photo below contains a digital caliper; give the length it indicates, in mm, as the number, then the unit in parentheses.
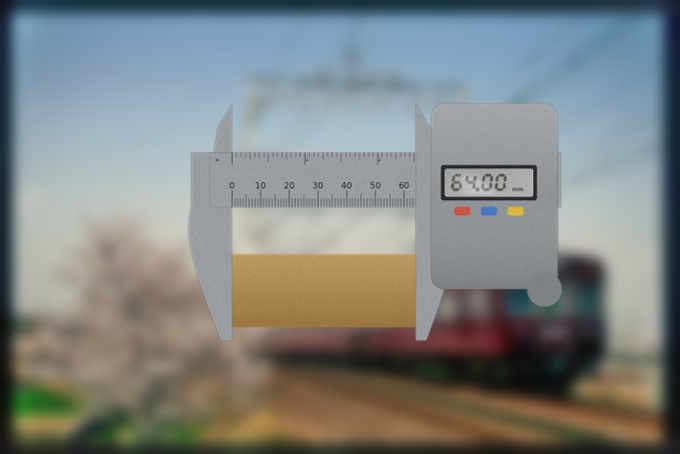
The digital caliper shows 64.00 (mm)
